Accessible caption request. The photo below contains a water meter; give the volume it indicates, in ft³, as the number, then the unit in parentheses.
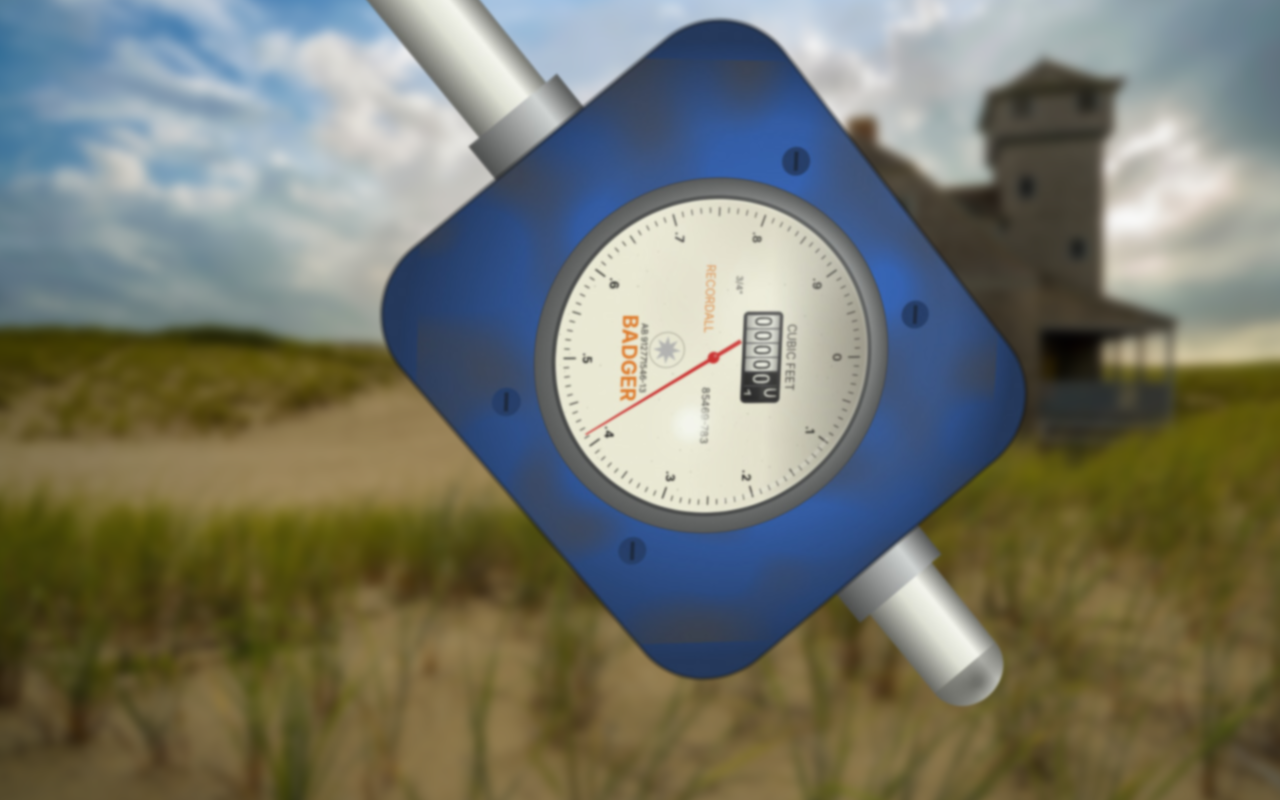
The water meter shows 0.41 (ft³)
